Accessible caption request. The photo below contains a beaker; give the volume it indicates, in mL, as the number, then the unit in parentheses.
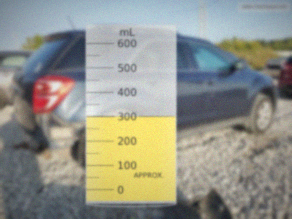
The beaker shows 300 (mL)
